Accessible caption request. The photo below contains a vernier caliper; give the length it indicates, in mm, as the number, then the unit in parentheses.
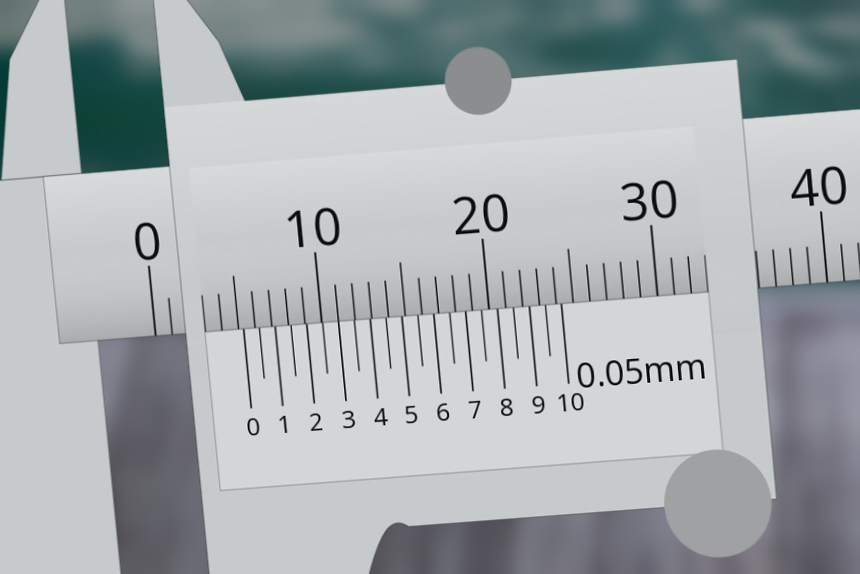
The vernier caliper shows 5.3 (mm)
